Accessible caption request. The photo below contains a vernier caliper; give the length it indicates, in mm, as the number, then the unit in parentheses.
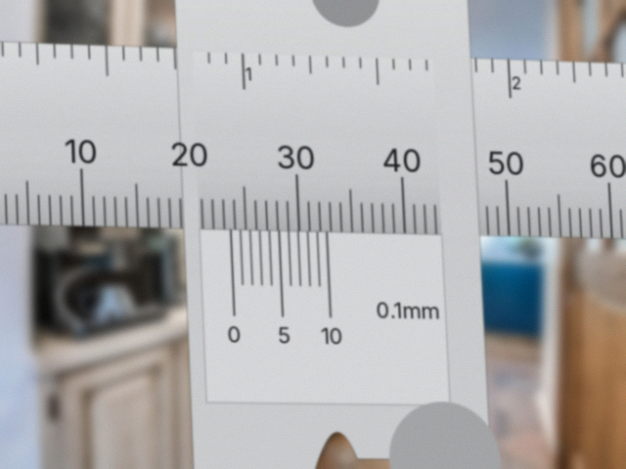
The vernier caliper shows 23.6 (mm)
